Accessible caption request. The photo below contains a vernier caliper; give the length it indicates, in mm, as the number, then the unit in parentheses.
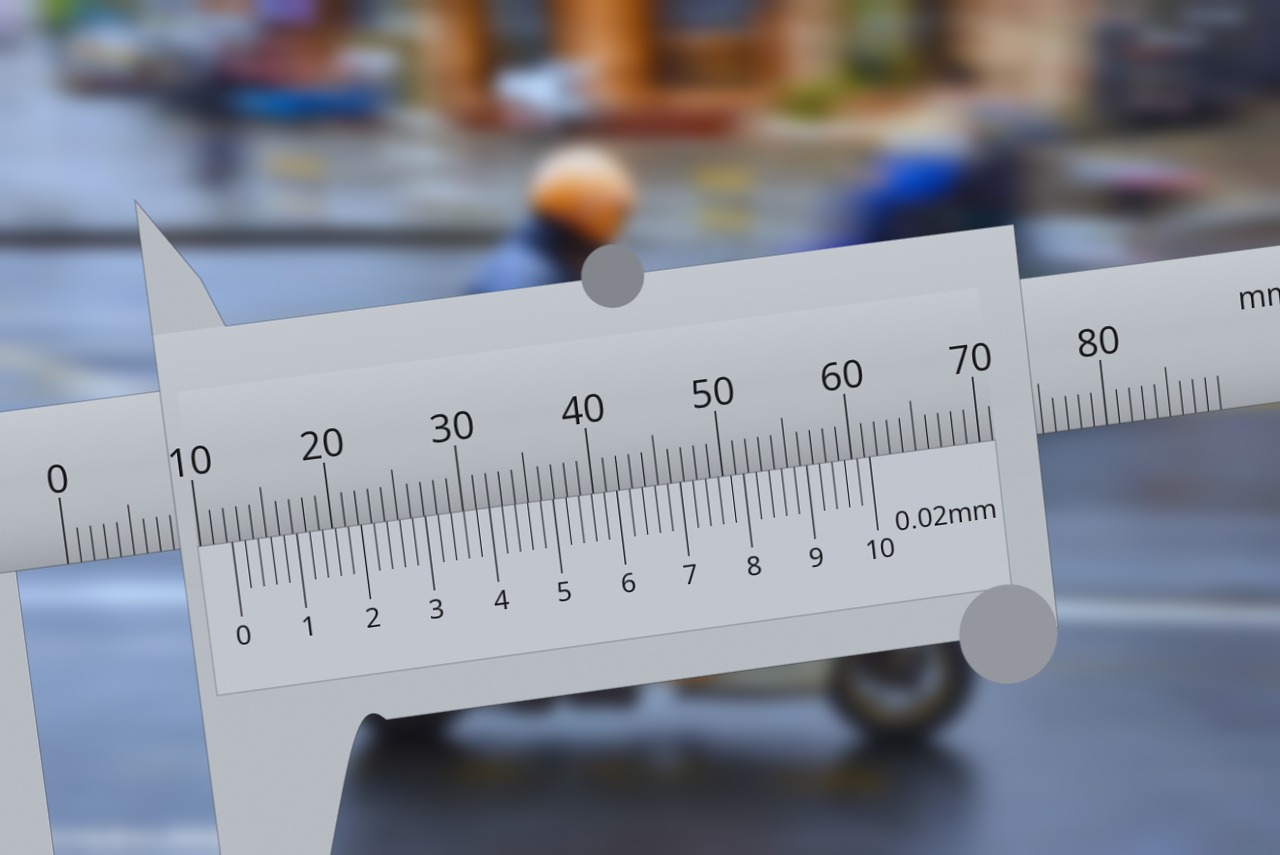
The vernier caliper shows 12.4 (mm)
